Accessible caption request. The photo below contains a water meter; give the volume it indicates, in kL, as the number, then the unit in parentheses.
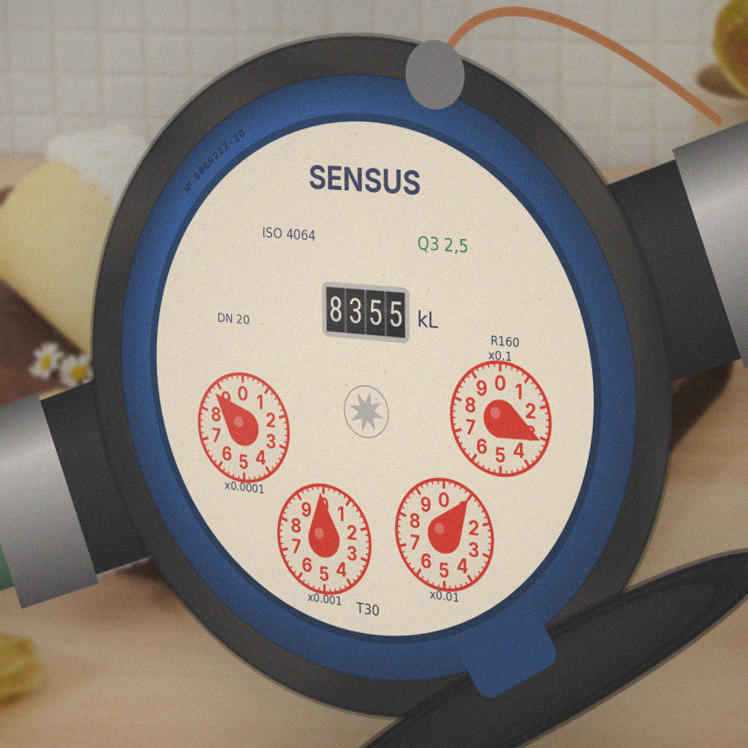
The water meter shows 8355.3098 (kL)
